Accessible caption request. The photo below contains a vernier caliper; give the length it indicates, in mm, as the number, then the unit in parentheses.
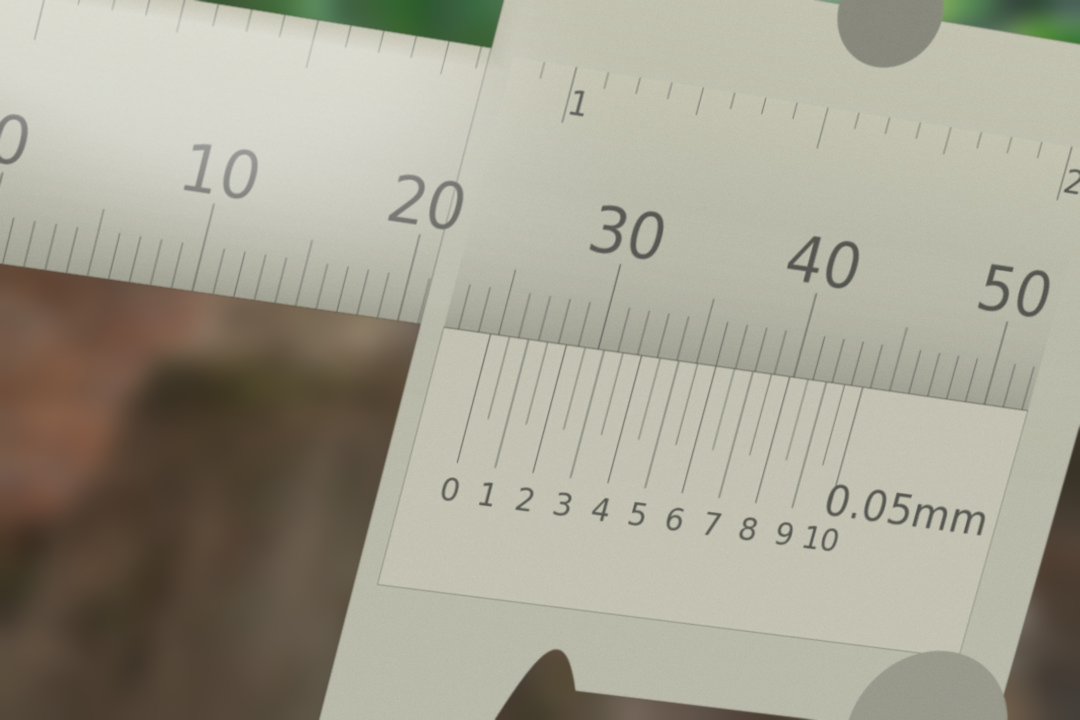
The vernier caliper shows 24.6 (mm)
